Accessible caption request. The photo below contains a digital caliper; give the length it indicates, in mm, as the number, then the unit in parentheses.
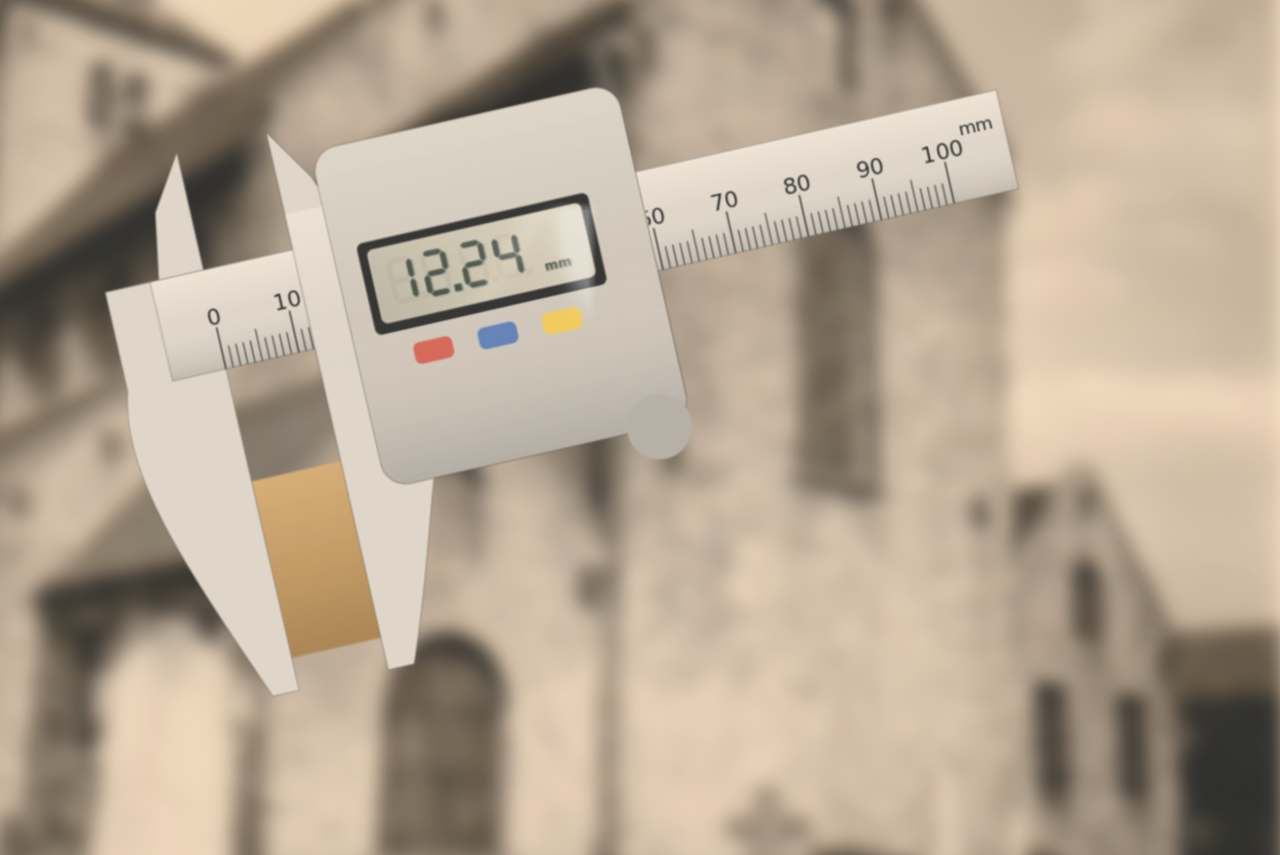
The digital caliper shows 12.24 (mm)
